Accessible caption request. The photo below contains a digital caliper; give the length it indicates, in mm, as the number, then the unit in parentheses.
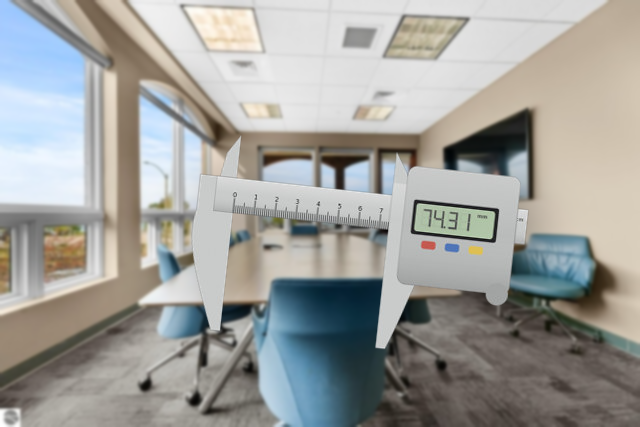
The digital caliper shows 74.31 (mm)
